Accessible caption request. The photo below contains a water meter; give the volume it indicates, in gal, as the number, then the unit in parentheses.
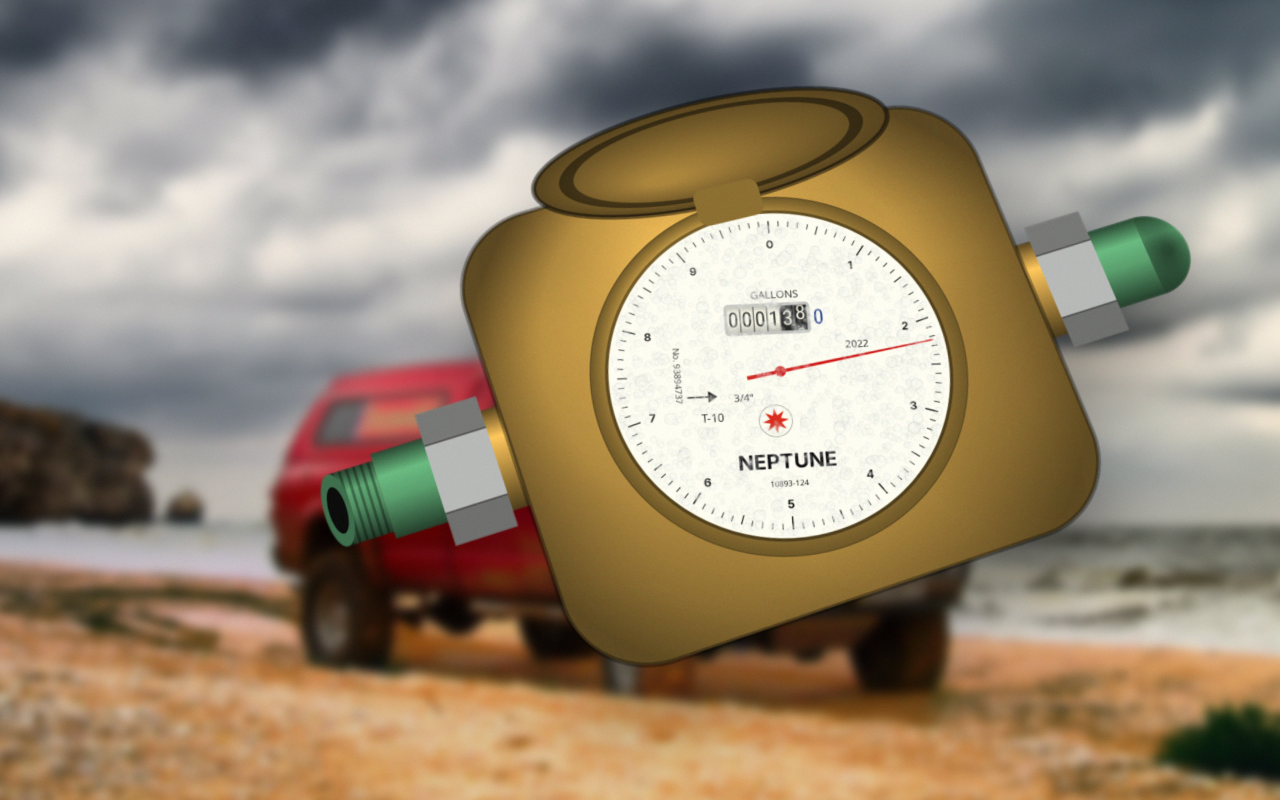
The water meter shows 1382.2 (gal)
